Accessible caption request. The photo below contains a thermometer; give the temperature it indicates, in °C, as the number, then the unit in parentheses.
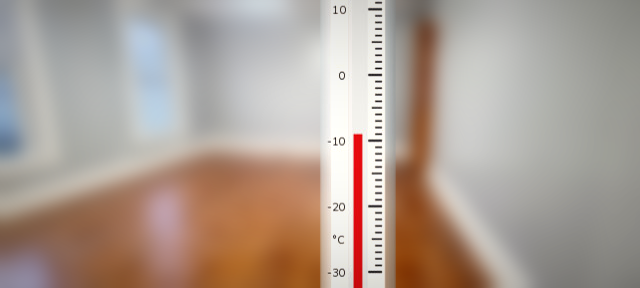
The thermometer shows -9 (°C)
